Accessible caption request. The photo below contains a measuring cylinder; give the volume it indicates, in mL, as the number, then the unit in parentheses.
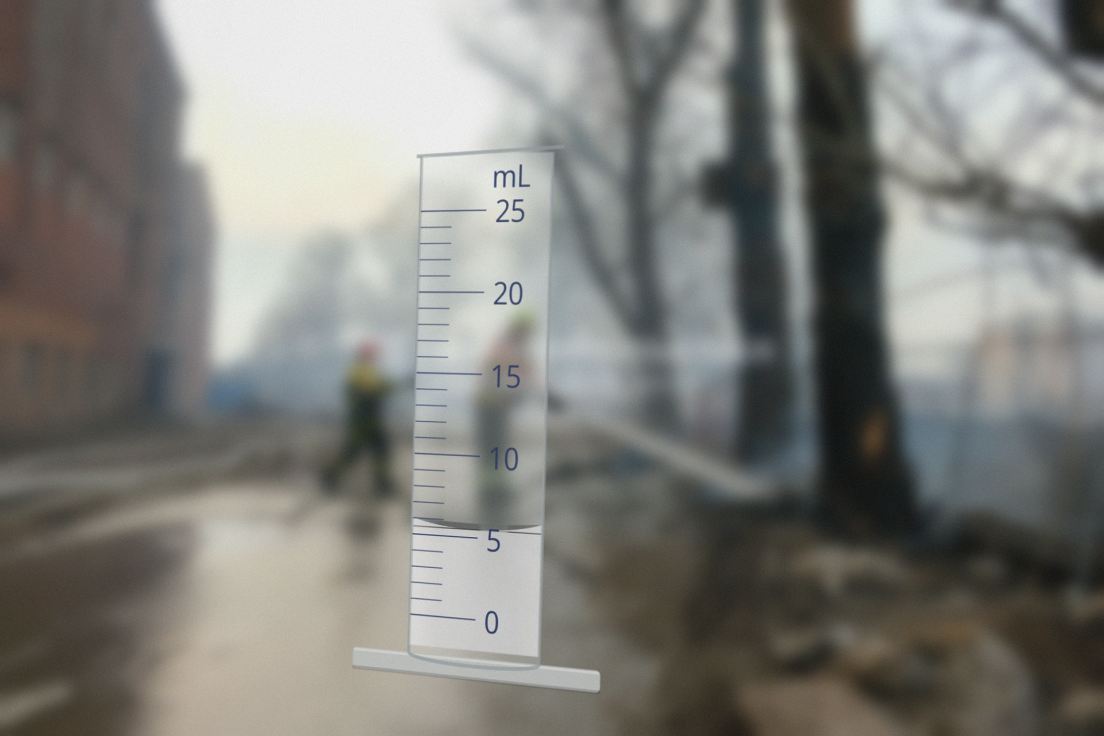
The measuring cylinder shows 5.5 (mL)
